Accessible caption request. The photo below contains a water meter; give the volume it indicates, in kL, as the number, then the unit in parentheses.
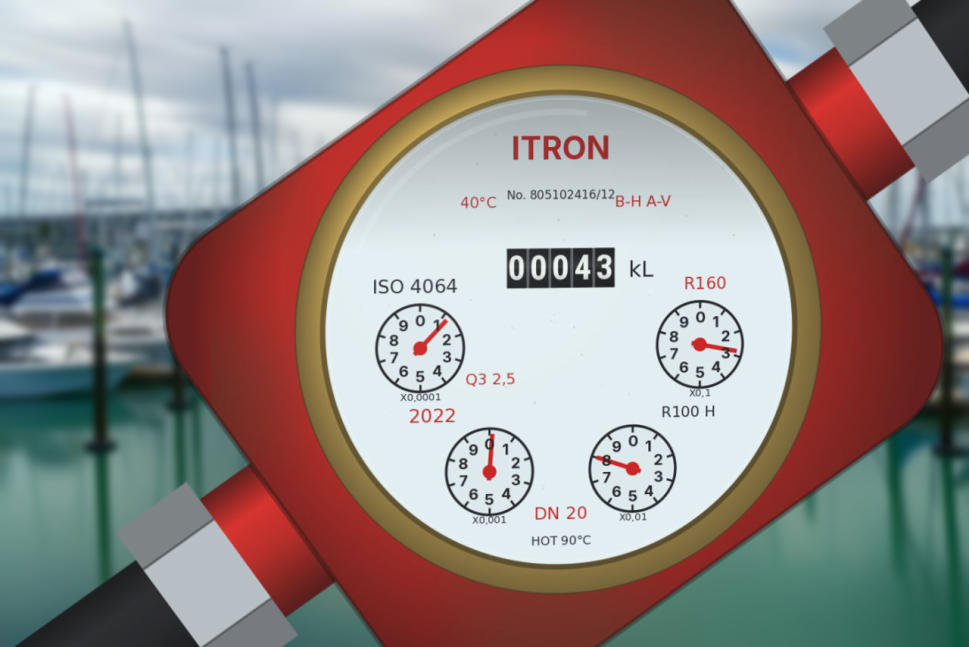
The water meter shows 43.2801 (kL)
